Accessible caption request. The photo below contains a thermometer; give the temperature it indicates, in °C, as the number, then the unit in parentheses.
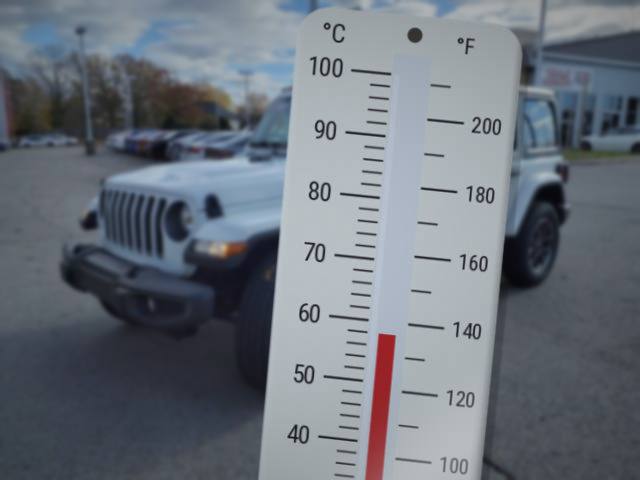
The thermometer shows 58 (°C)
